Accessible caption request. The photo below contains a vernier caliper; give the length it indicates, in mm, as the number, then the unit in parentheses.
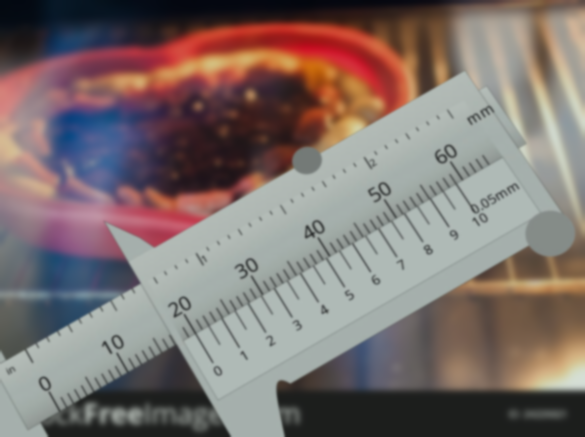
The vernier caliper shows 20.0 (mm)
